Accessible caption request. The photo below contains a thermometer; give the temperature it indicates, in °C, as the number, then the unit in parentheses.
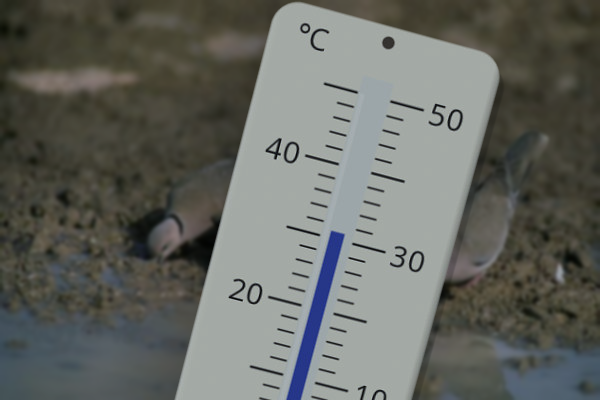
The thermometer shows 31 (°C)
